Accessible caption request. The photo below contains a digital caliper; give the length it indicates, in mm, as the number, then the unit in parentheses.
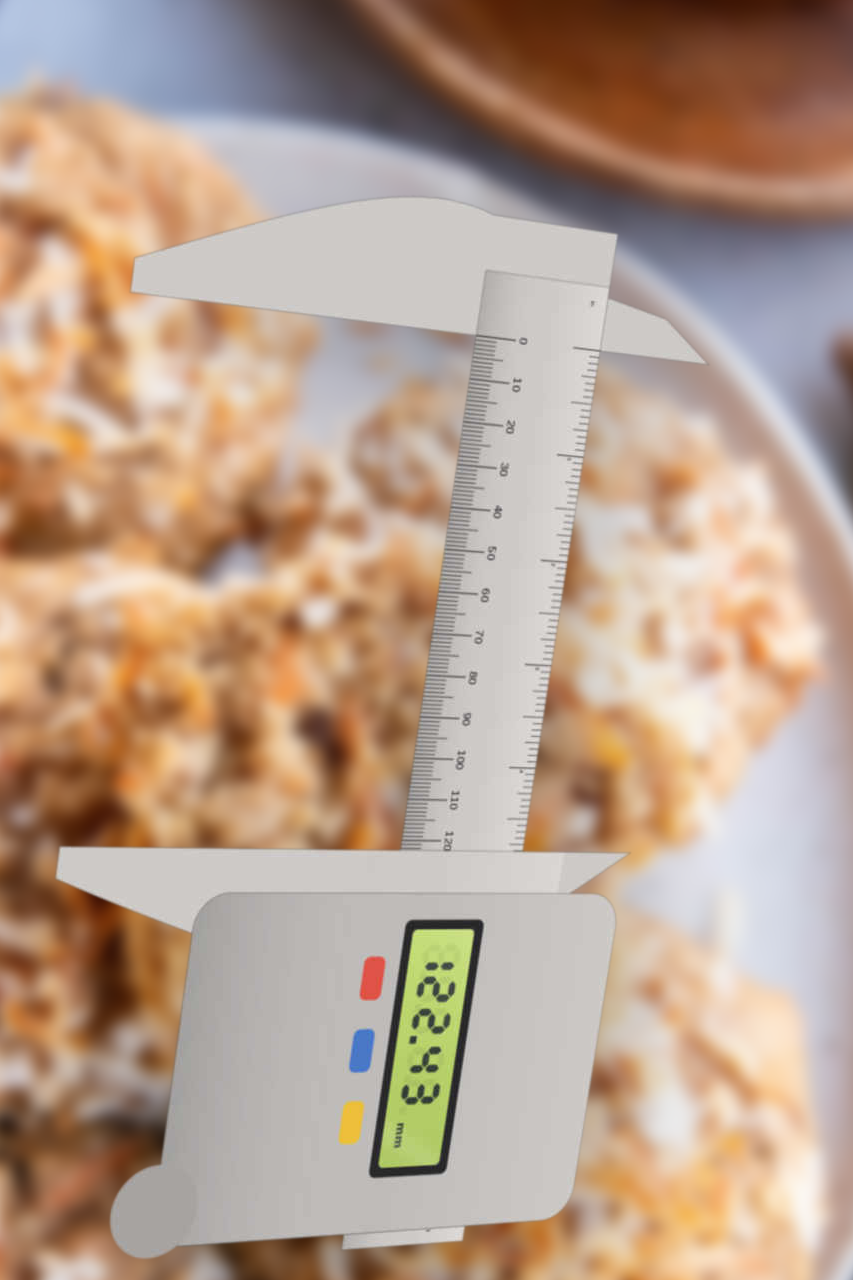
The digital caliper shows 122.43 (mm)
